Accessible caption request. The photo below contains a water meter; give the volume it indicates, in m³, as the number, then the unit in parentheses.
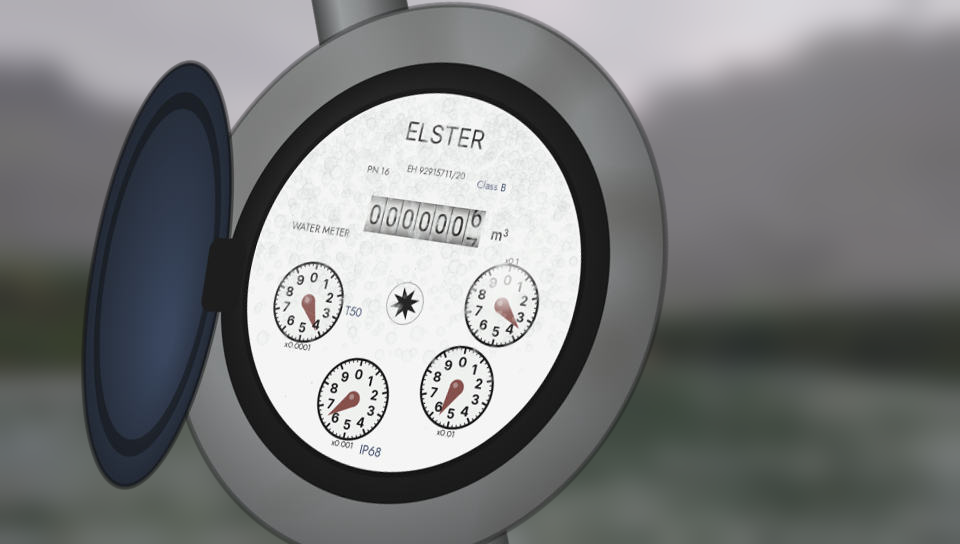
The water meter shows 6.3564 (m³)
